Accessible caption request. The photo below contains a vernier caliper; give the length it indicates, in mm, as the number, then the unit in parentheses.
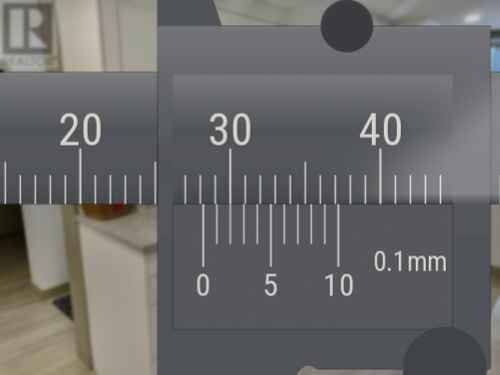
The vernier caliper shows 28.2 (mm)
